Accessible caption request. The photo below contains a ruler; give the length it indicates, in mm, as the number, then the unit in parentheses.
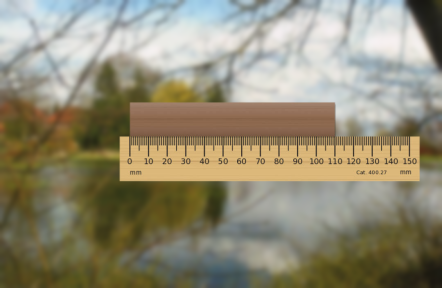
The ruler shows 110 (mm)
